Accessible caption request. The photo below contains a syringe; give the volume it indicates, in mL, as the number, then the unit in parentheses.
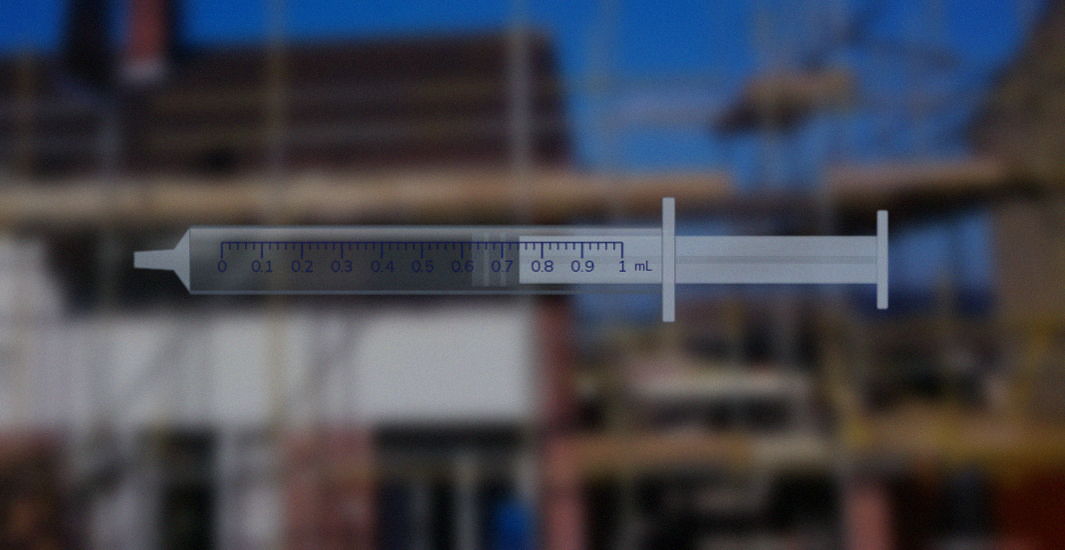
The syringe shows 0.62 (mL)
